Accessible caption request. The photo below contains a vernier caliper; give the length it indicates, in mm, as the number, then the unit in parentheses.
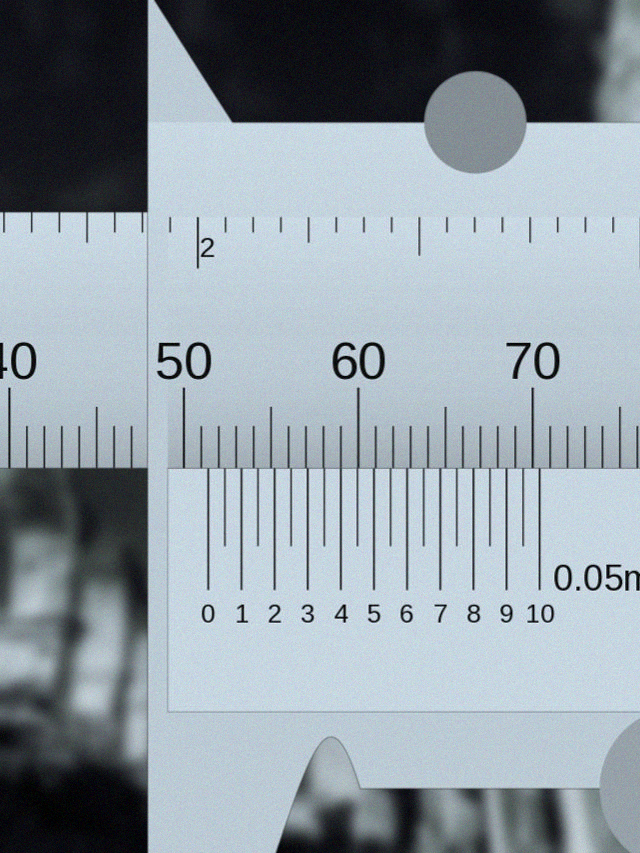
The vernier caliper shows 51.4 (mm)
